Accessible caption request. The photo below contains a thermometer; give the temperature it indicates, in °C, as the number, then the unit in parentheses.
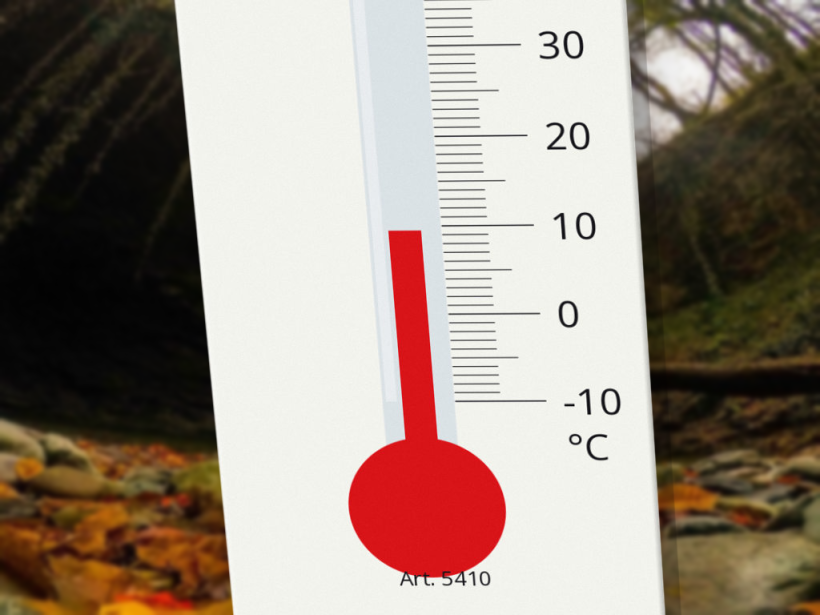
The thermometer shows 9.5 (°C)
